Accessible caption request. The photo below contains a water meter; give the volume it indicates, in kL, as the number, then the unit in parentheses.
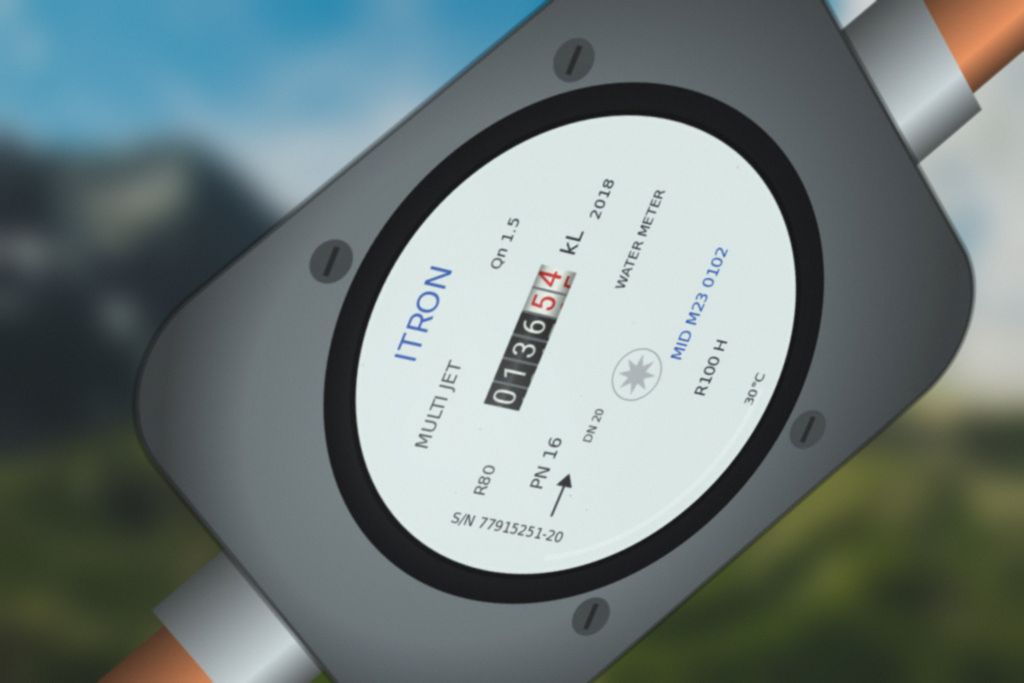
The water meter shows 136.54 (kL)
